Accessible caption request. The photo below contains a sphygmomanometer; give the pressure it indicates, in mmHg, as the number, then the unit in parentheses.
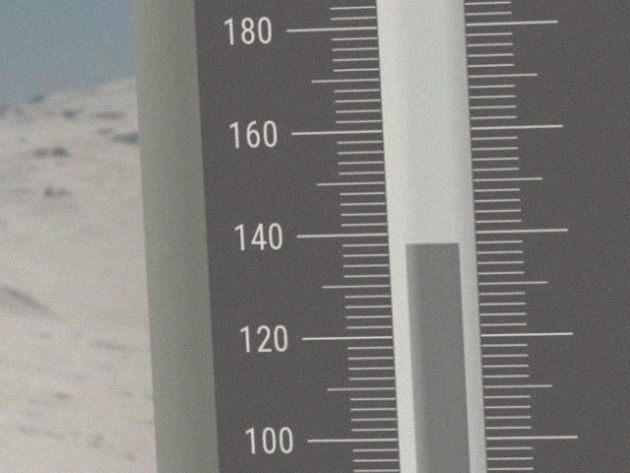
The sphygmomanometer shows 138 (mmHg)
